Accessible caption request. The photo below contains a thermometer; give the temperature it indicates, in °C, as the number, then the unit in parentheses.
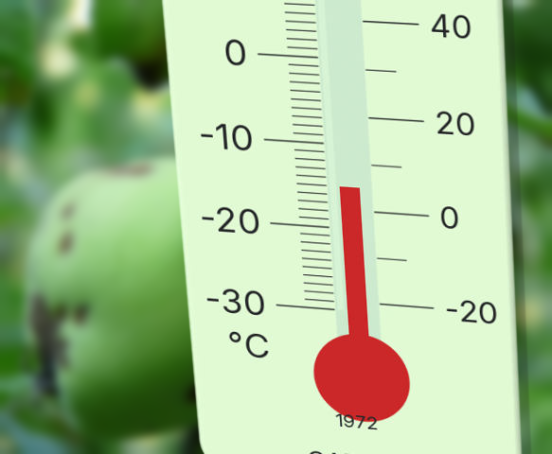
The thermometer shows -15 (°C)
